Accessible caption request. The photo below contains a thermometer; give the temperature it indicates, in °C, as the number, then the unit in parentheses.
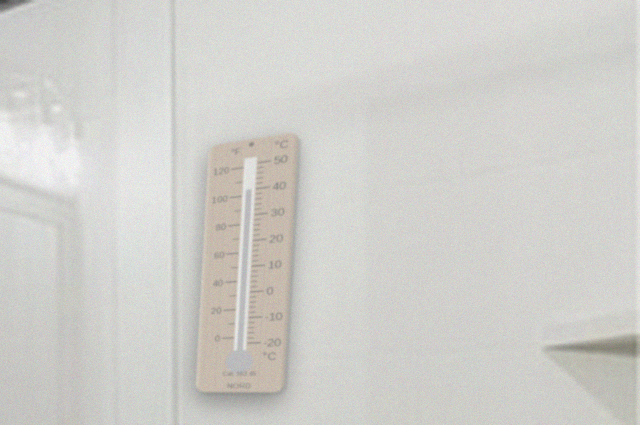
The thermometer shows 40 (°C)
